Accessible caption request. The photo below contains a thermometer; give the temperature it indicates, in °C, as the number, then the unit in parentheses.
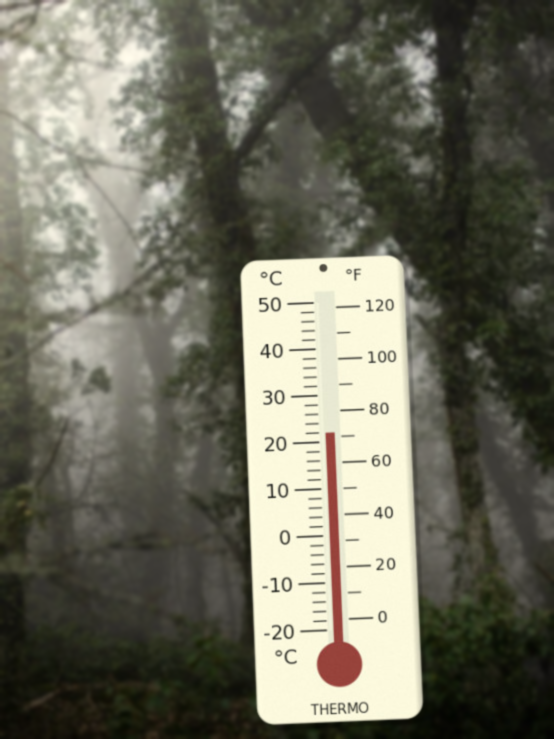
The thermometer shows 22 (°C)
